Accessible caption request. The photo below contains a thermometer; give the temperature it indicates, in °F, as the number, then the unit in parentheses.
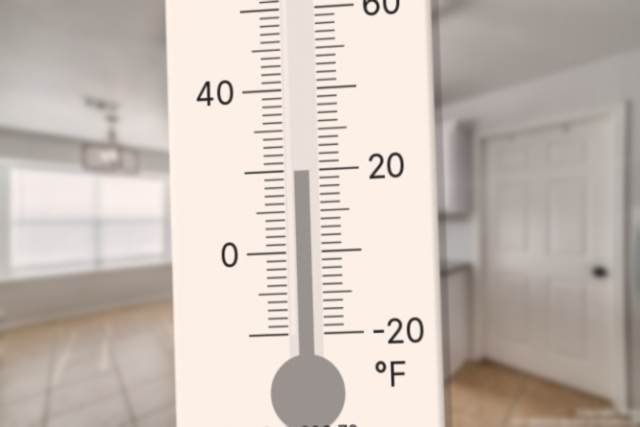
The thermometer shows 20 (°F)
